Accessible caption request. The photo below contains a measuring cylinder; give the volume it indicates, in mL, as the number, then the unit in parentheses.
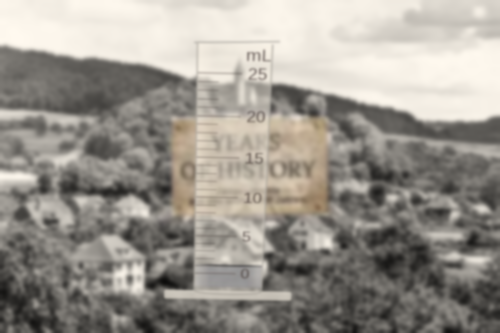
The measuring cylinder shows 1 (mL)
